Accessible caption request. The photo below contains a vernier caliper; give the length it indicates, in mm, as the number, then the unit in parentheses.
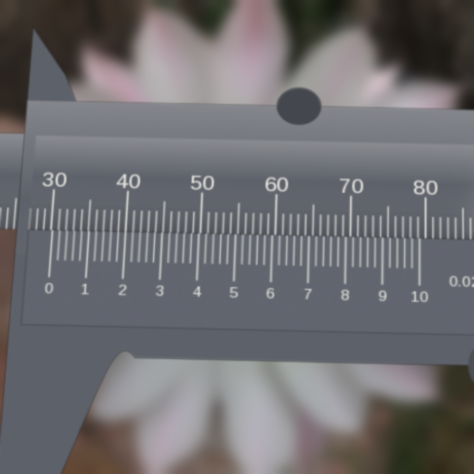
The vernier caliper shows 30.2 (mm)
